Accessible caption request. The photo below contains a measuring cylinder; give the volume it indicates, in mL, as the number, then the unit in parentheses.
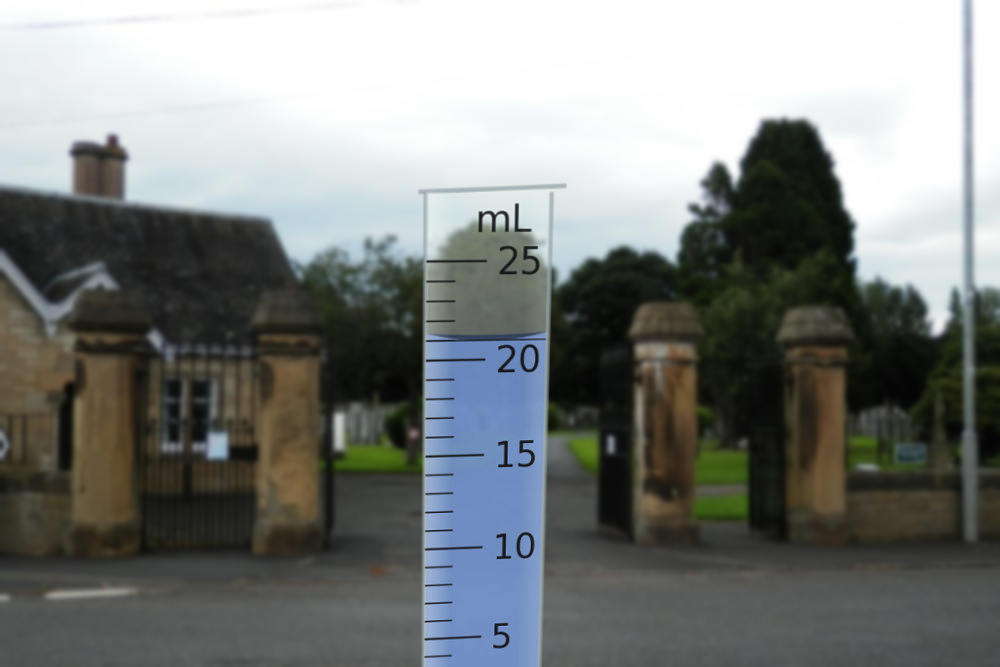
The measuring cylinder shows 21 (mL)
